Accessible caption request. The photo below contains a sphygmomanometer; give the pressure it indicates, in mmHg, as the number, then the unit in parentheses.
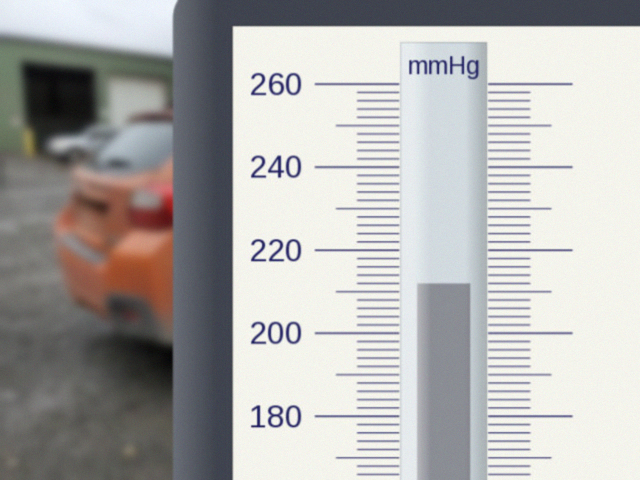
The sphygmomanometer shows 212 (mmHg)
